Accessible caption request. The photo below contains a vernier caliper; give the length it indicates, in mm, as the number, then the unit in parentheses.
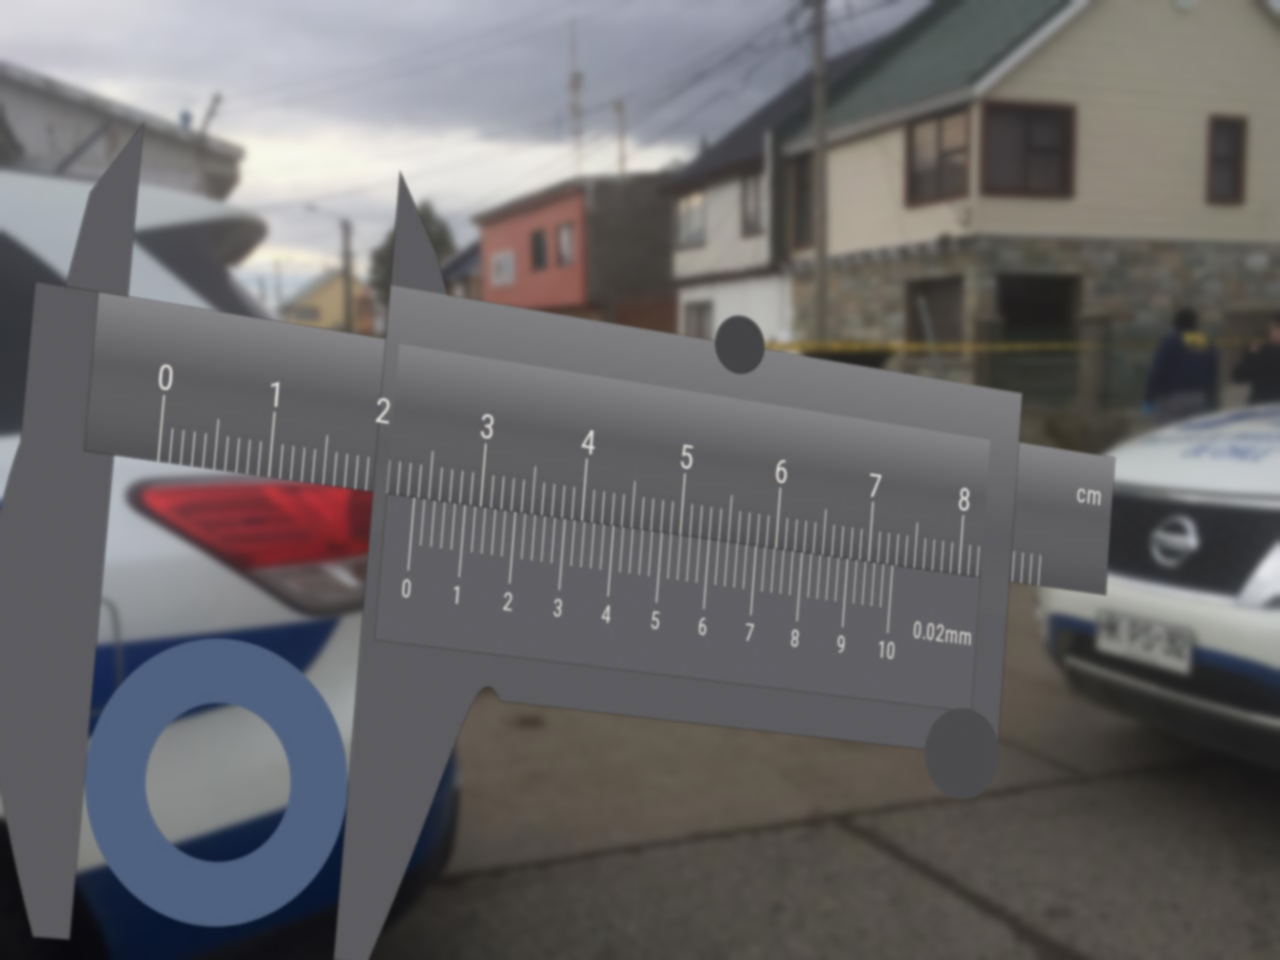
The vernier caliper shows 23.6 (mm)
